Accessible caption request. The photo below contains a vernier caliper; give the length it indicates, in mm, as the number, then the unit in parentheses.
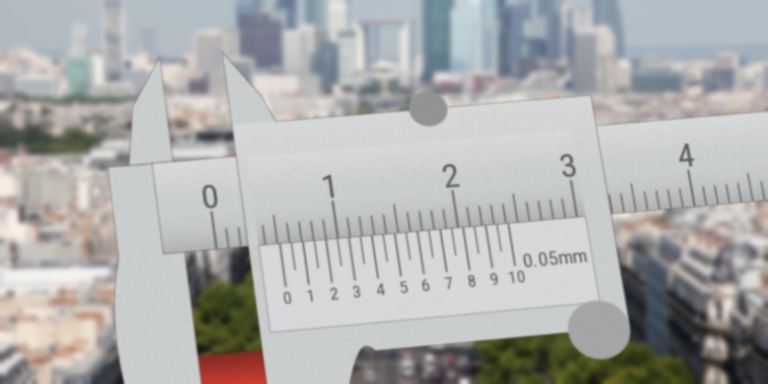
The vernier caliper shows 5.2 (mm)
